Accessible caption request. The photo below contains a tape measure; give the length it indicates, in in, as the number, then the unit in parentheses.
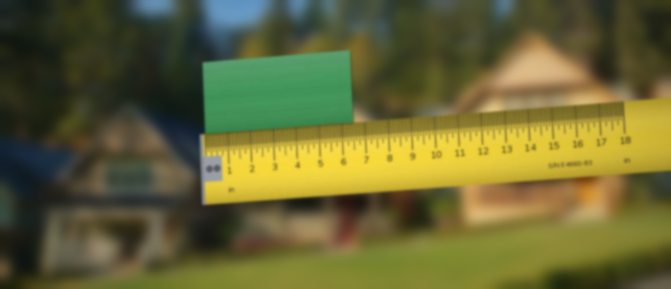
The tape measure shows 6.5 (in)
